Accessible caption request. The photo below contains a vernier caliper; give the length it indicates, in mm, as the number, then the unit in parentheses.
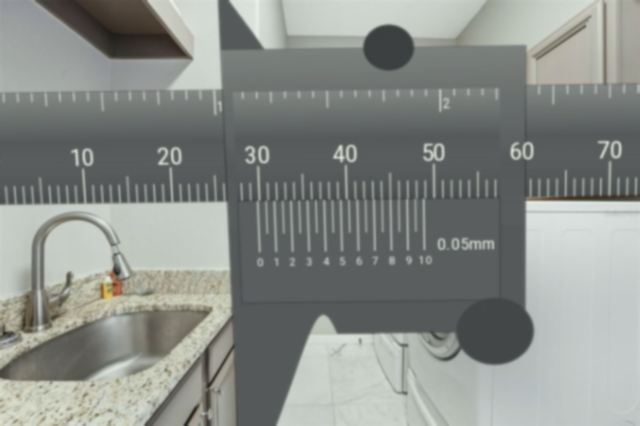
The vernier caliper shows 29.8 (mm)
